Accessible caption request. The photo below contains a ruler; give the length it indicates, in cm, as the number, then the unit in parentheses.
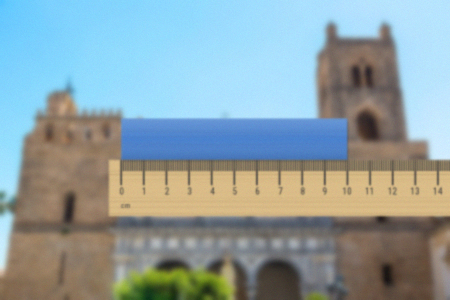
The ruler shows 10 (cm)
